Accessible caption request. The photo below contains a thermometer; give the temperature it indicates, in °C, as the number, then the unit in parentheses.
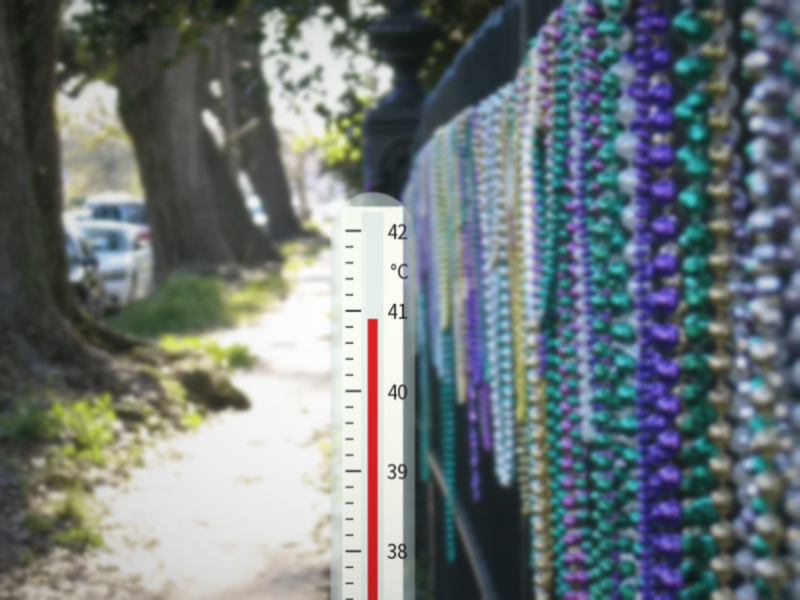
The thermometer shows 40.9 (°C)
